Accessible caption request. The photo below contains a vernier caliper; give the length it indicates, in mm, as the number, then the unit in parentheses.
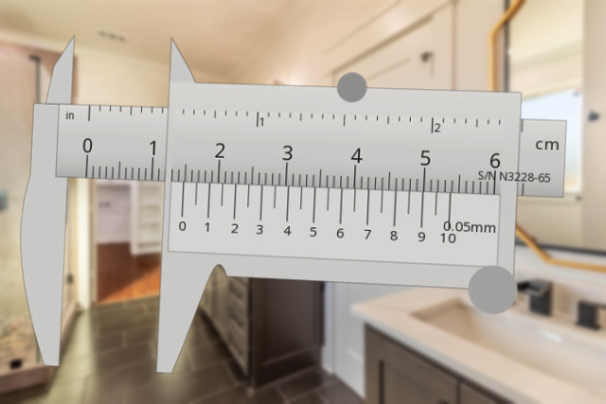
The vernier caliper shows 14.8 (mm)
